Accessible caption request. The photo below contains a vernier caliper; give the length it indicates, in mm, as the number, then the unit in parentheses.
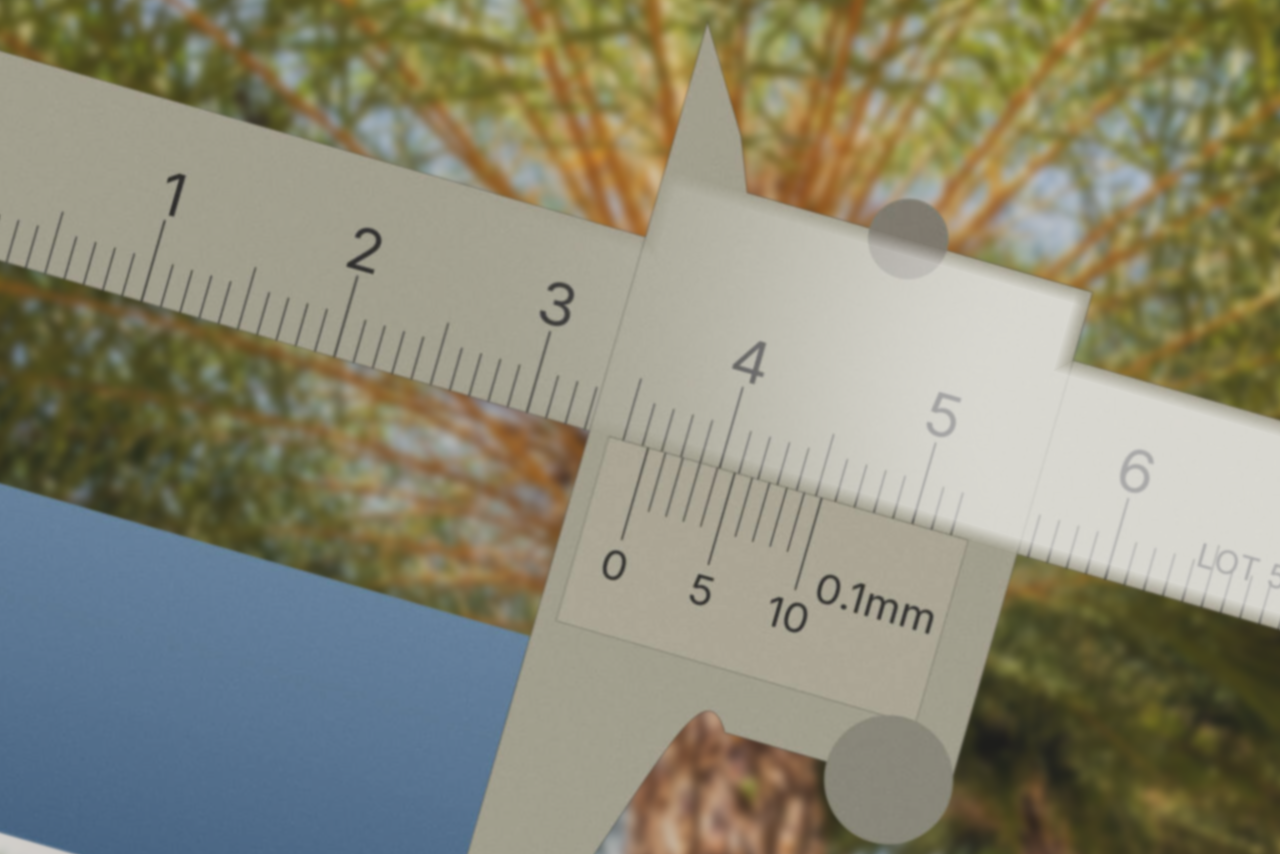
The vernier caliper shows 36.3 (mm)
